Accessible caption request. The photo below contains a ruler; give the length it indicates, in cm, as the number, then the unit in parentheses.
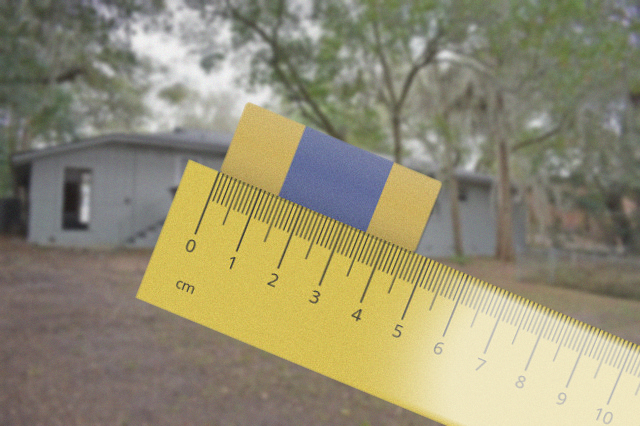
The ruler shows 4.7 (cm)
